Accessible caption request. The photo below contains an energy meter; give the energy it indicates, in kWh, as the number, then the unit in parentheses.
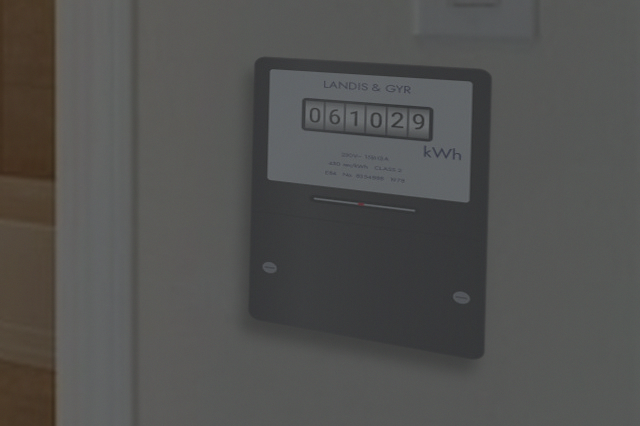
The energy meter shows 61029 (kWh)
